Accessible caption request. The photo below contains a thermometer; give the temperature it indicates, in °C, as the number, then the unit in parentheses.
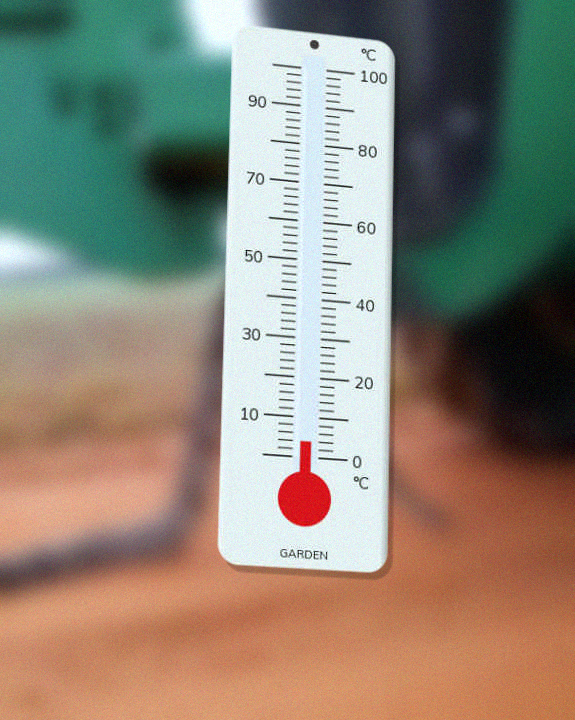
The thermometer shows 4 (°C)
